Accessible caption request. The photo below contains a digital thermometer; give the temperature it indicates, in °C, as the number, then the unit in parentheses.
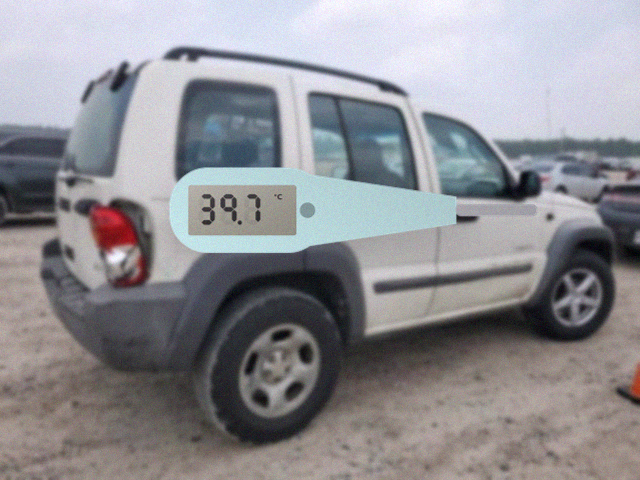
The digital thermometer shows 39.7 (°C)
